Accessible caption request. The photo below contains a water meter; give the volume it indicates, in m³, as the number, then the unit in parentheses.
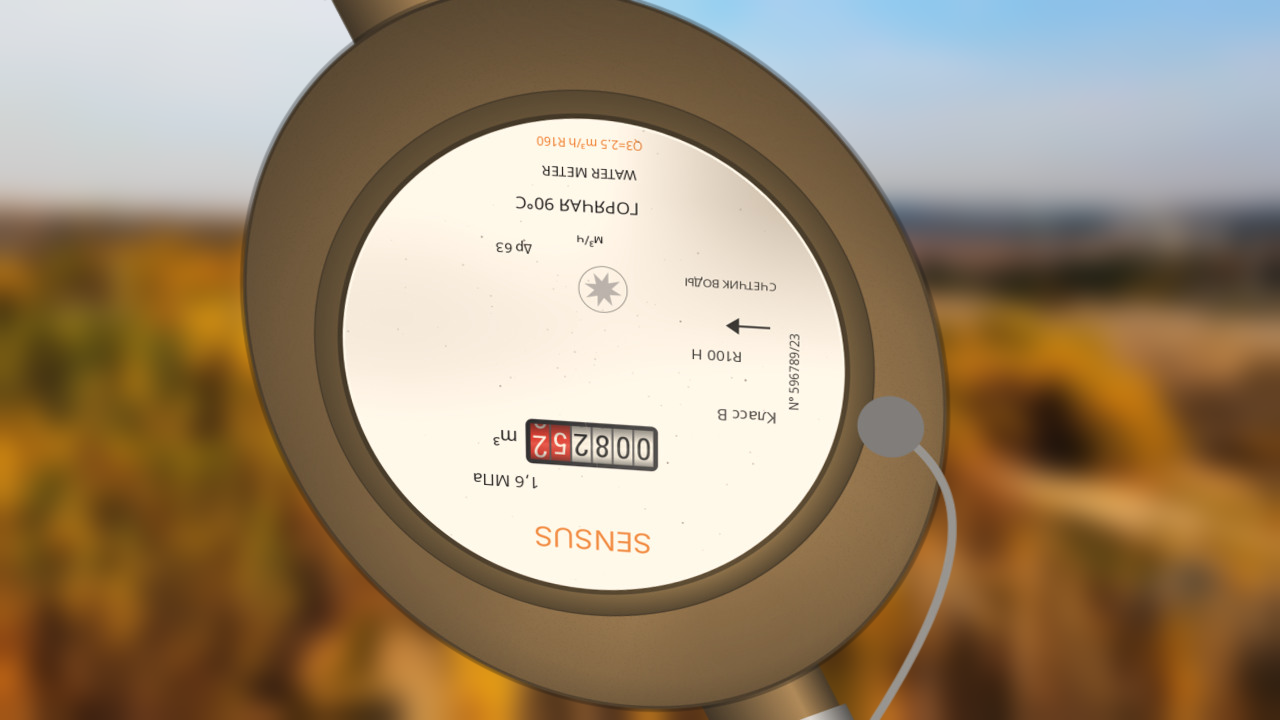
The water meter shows 82.52 (m³)
